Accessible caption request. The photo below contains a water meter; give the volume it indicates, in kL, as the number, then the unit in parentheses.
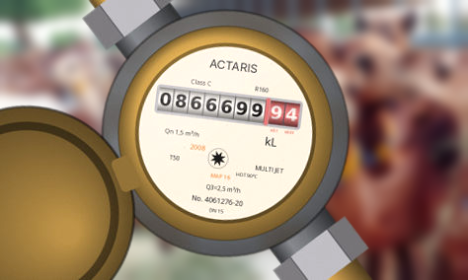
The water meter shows 866699.94 (kL)
